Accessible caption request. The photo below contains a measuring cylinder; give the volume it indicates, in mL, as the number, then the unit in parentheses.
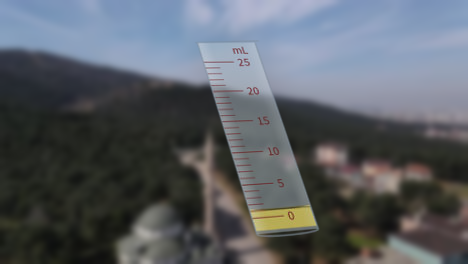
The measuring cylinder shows 1 (mL)
